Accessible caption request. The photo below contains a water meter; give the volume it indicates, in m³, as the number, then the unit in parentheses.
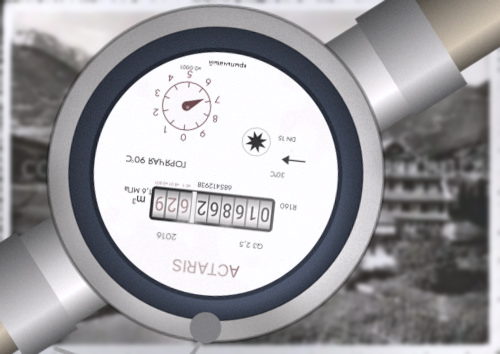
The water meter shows 16862.6296 (m³)
